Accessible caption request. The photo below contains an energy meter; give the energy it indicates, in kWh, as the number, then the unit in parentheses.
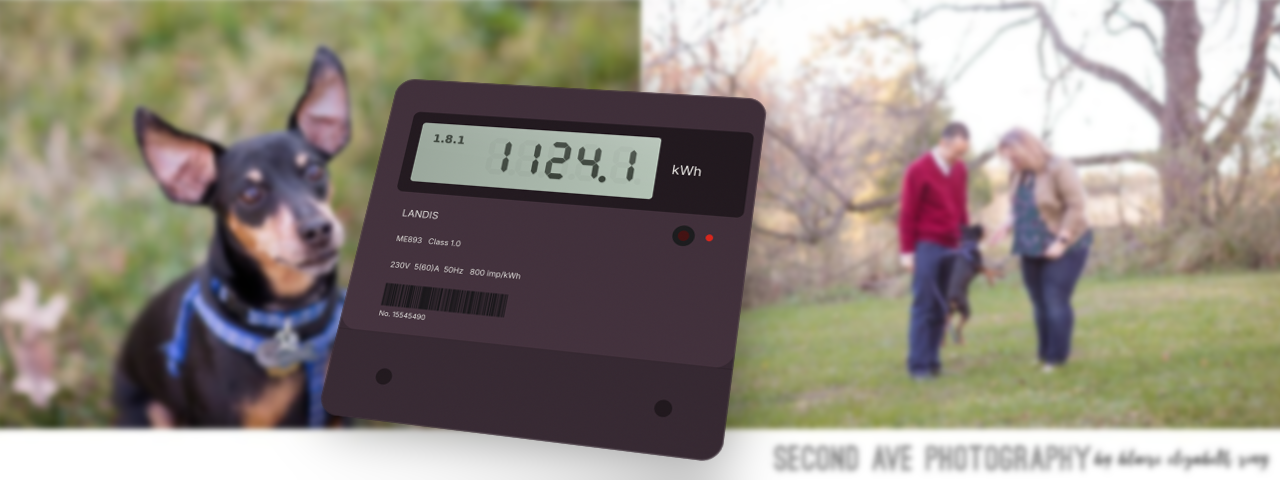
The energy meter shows 1124.1 (kWh)
